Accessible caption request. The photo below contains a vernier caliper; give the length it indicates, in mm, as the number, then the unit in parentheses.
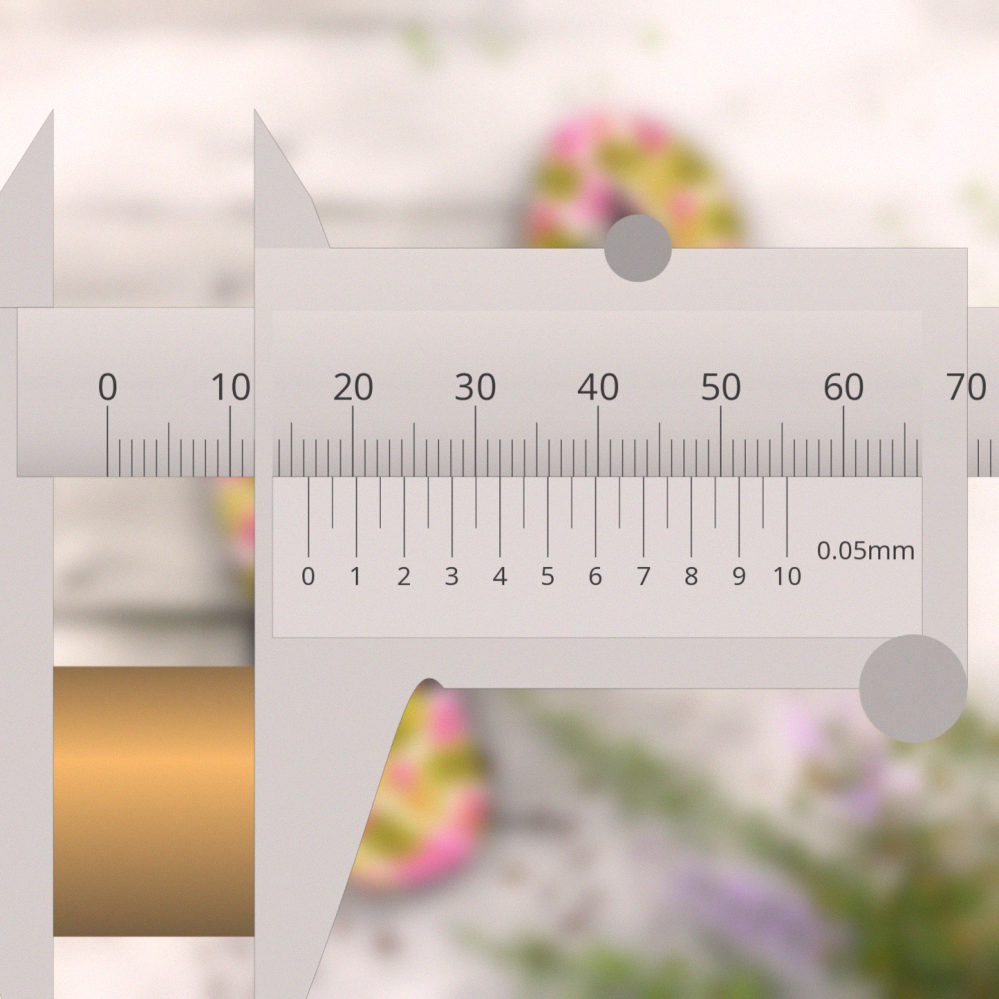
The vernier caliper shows 16.4 (mm)
